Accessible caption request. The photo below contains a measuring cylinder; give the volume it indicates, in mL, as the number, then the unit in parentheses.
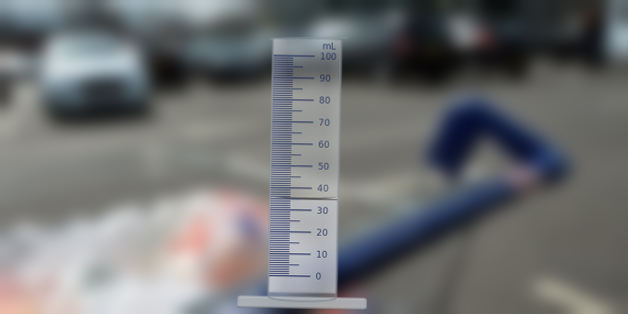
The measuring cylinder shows 35 (mL)
